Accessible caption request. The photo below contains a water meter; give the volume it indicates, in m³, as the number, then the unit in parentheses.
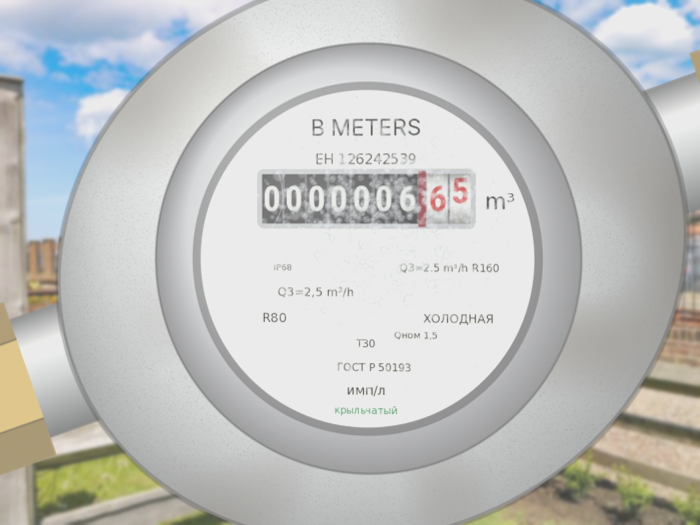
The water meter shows 6.65 (m³)
